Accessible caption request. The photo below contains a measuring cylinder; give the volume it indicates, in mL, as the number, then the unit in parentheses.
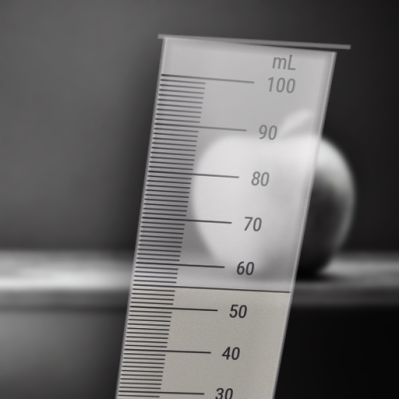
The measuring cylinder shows 55 (mL)
